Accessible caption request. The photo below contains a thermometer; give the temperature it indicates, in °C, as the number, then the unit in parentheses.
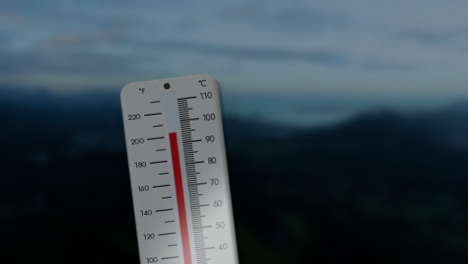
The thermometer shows 95 (°C)
